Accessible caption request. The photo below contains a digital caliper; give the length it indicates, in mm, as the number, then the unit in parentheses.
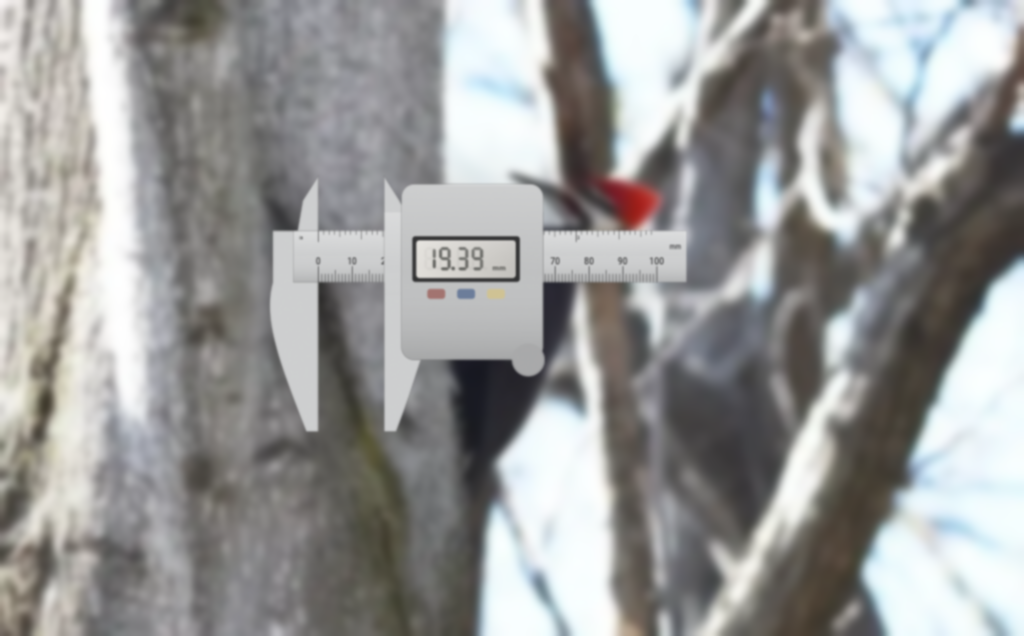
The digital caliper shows 19.39 (mm)
